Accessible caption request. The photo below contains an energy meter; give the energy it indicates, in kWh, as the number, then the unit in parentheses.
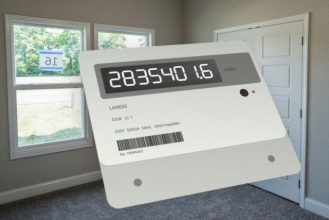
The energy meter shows 2835401.6 (kWh)
